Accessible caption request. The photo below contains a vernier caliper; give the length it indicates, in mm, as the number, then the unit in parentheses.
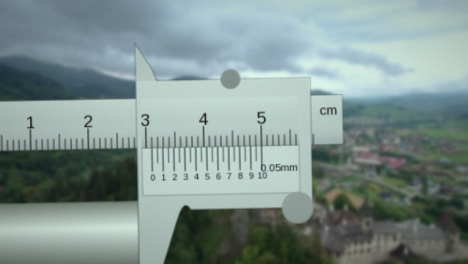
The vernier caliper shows 31.0 (mm)
